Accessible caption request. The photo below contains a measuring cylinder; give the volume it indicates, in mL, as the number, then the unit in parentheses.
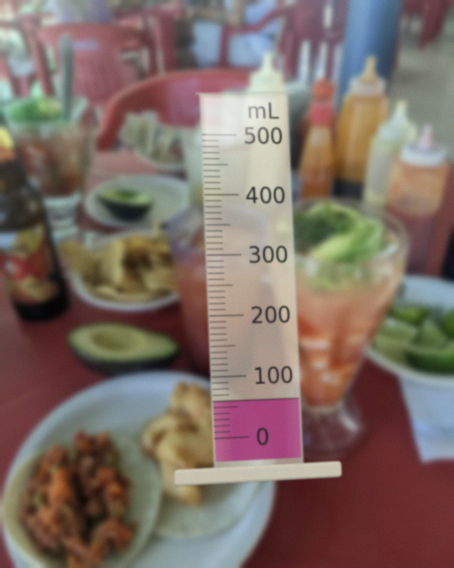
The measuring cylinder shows 60 (mL)
